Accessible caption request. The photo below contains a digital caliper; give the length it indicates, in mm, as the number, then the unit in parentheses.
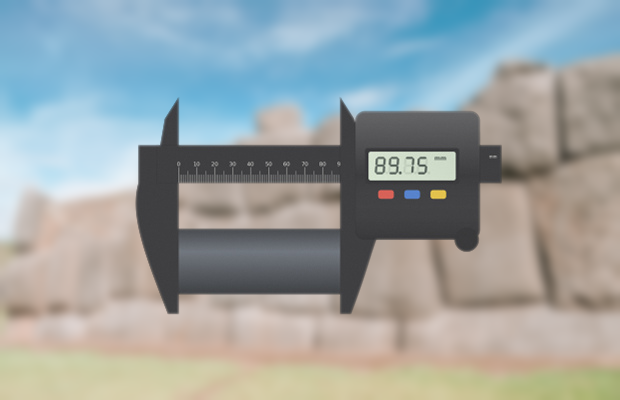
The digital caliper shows 89.75 (mm)
